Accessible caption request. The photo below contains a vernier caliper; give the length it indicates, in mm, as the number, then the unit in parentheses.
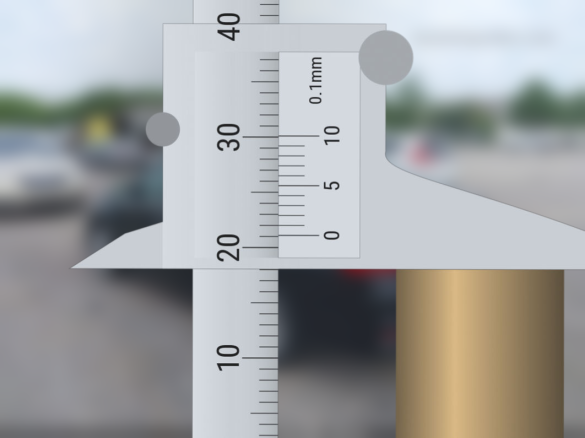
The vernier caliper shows 21.1 (mm)
